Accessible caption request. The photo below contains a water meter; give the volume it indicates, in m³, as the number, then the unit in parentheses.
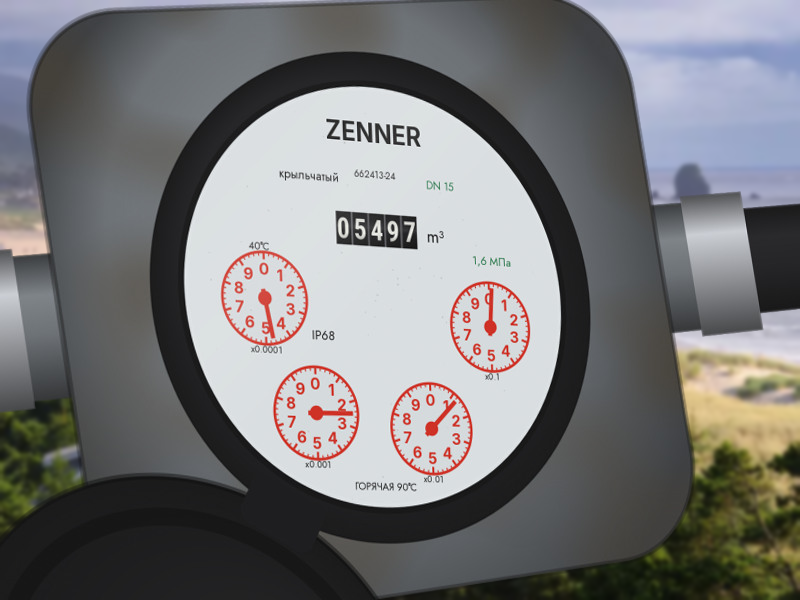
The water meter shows 5497.0124 (m³)
